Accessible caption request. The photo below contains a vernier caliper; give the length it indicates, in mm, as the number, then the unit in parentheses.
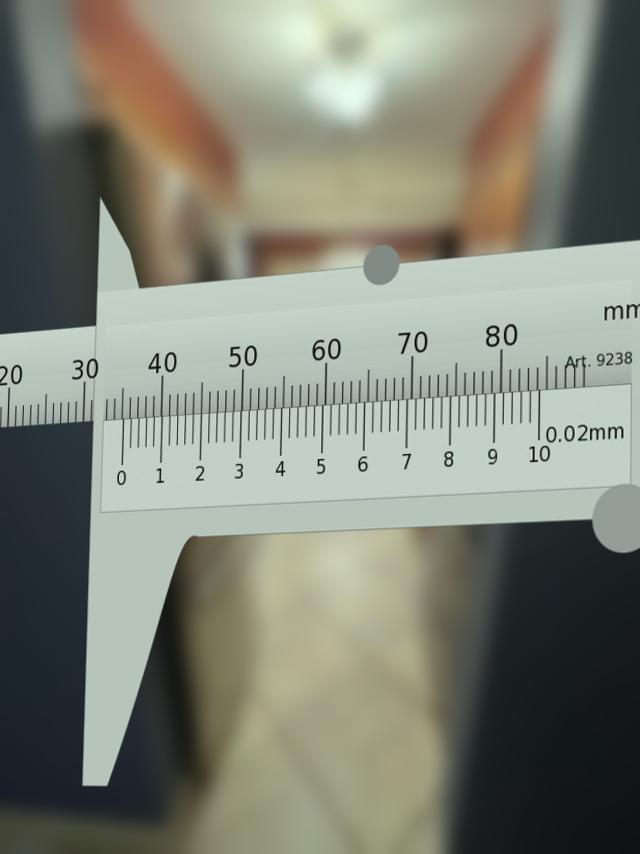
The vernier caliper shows 35.2 (mm)
